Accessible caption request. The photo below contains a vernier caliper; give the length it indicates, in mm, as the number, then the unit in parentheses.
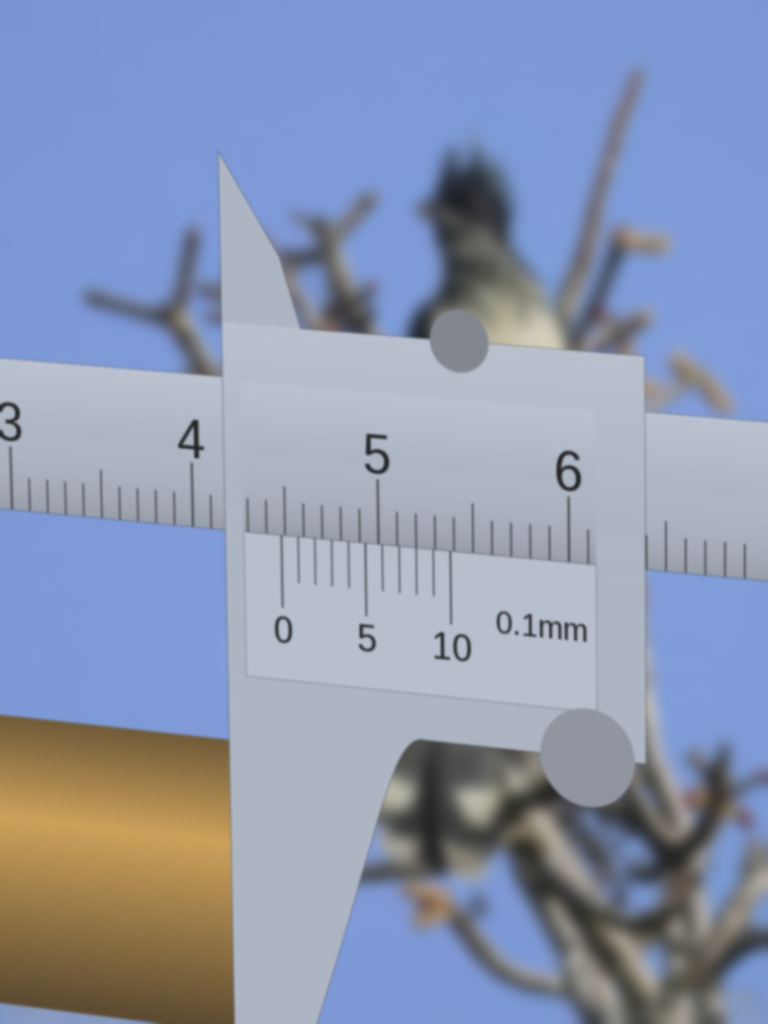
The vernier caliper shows 44.8 (mm)
